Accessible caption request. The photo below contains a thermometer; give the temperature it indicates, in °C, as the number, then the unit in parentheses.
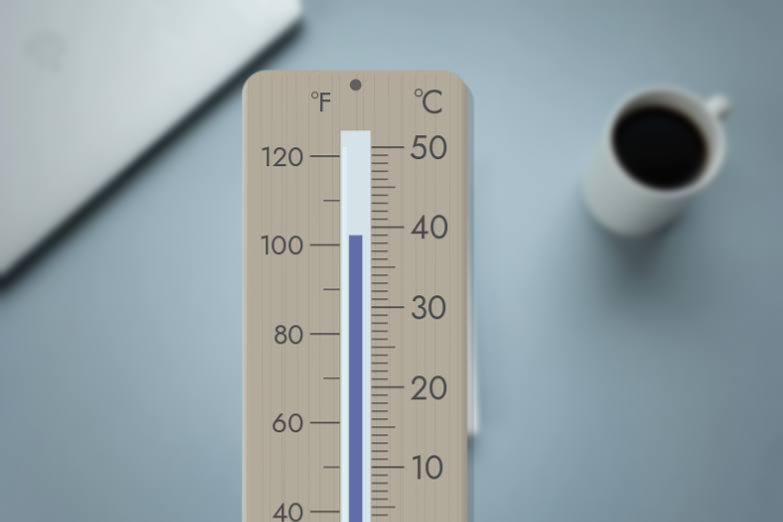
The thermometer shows 39 (°C)
